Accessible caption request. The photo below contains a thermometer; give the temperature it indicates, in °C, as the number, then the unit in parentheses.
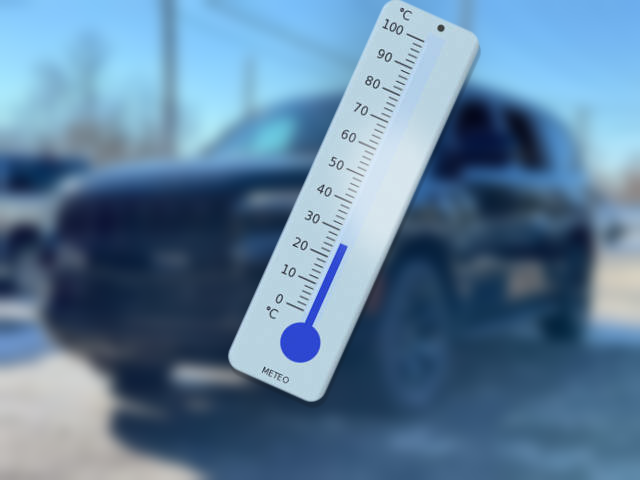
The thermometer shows 26 (°C)
